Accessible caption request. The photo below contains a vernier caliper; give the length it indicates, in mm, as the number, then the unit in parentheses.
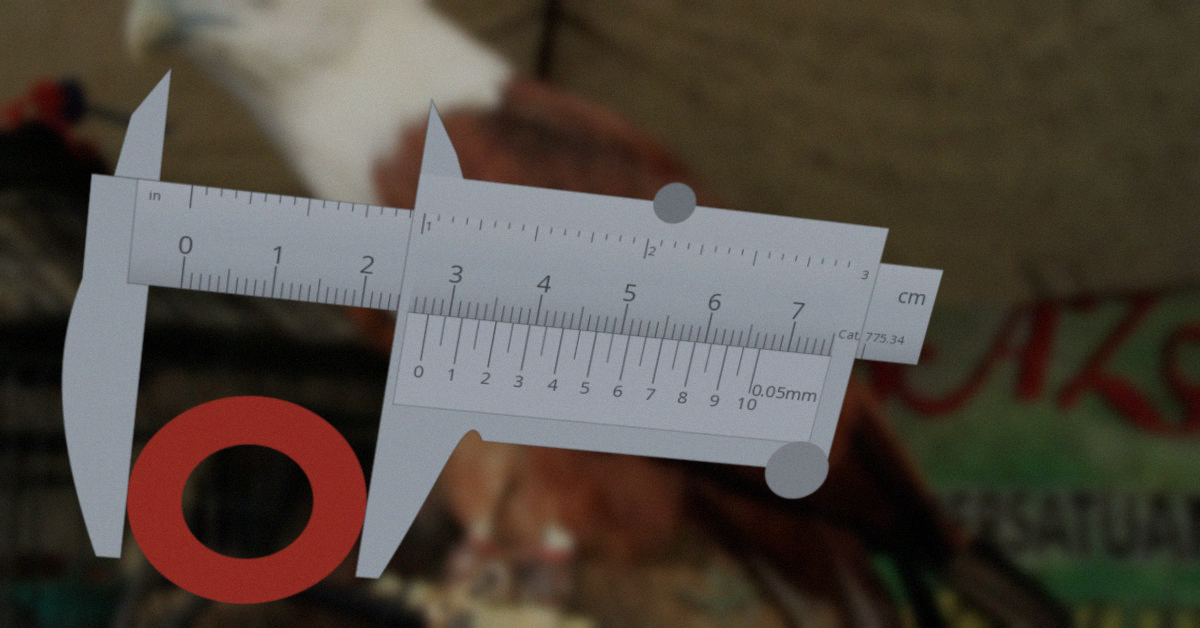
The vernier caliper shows 27.6 (mm)
